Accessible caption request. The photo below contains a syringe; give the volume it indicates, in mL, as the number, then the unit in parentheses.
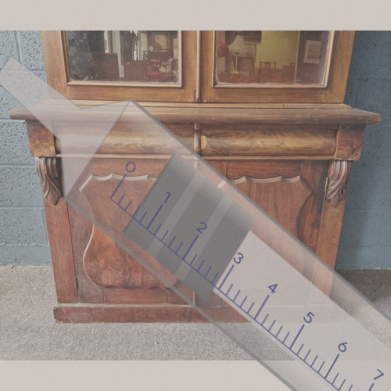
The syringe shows 0.6 (mL)
